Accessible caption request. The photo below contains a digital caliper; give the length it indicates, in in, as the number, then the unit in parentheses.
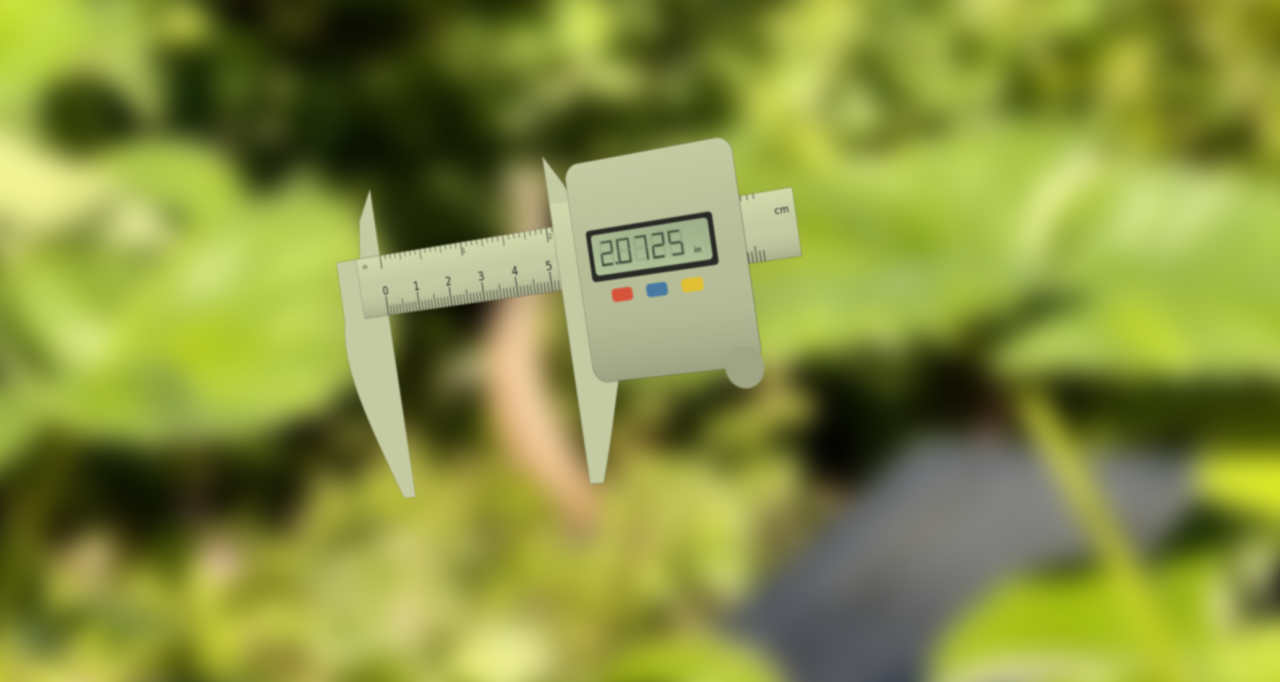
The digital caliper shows 2.0725 (in)
